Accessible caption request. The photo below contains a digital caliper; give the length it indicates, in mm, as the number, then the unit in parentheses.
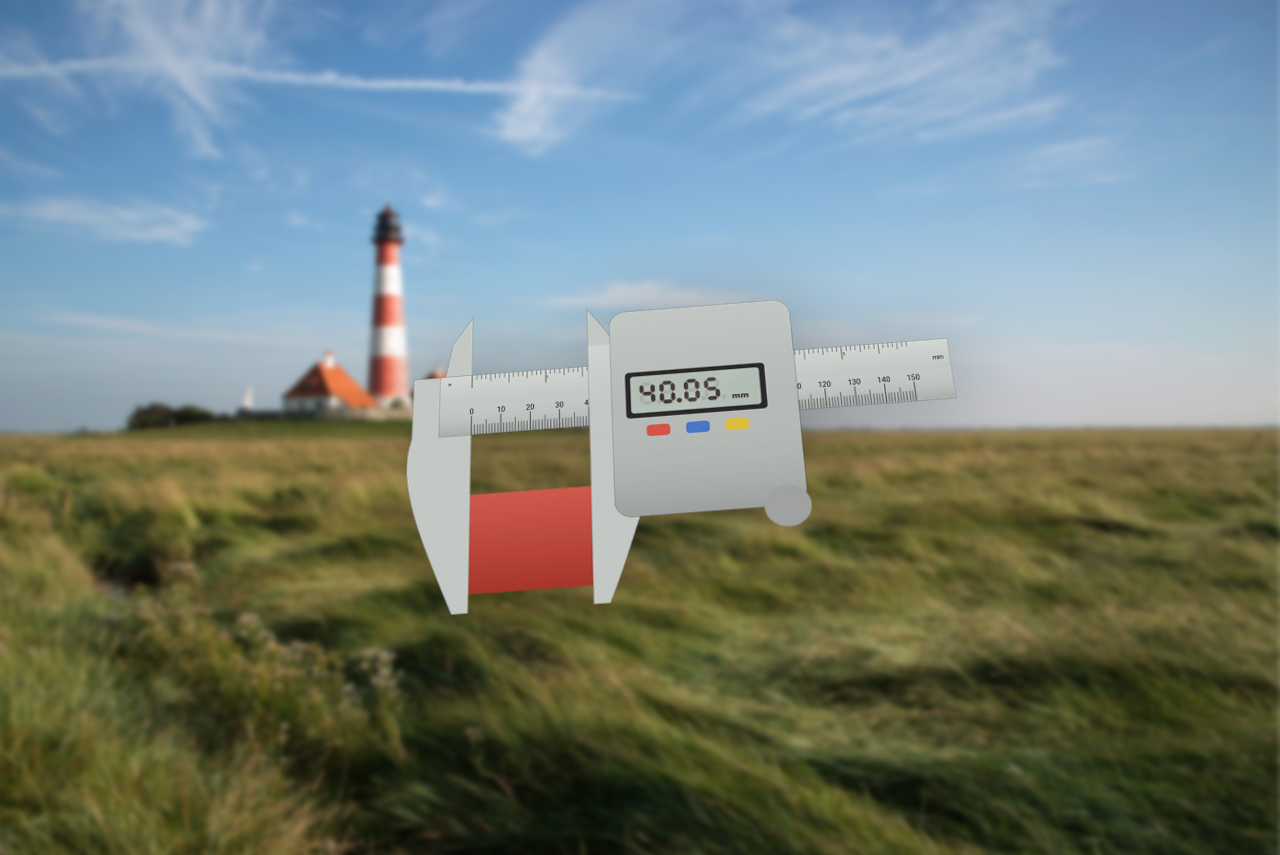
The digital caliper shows 40.05 (mm)
